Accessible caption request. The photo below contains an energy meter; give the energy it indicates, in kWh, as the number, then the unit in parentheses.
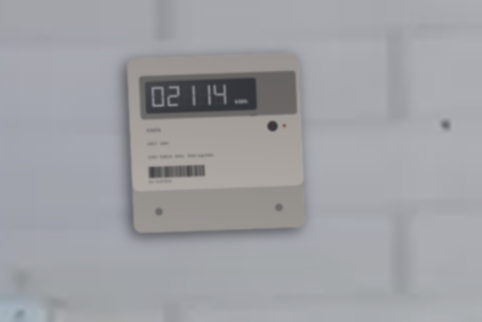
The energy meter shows 2114 (kWh)
